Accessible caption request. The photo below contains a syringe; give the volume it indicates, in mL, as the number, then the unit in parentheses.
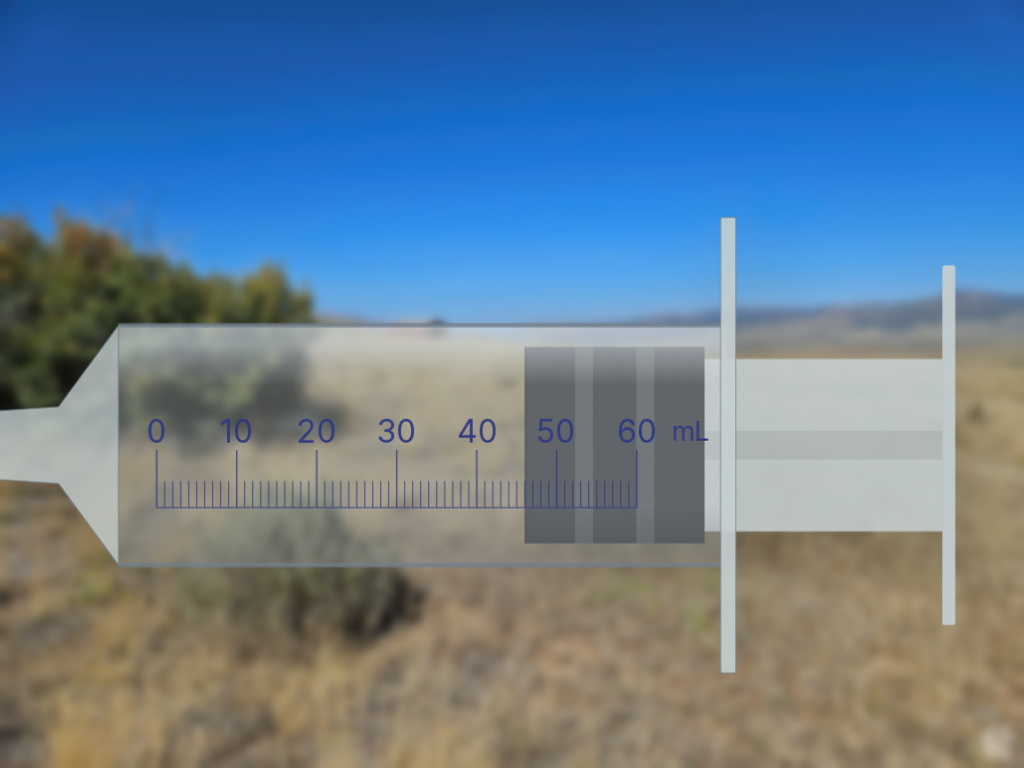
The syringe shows 46 (mL)
